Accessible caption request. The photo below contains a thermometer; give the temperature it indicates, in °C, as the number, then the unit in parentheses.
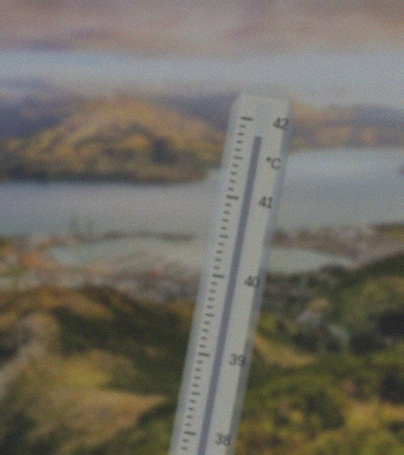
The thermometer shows 41.8 (°C)
